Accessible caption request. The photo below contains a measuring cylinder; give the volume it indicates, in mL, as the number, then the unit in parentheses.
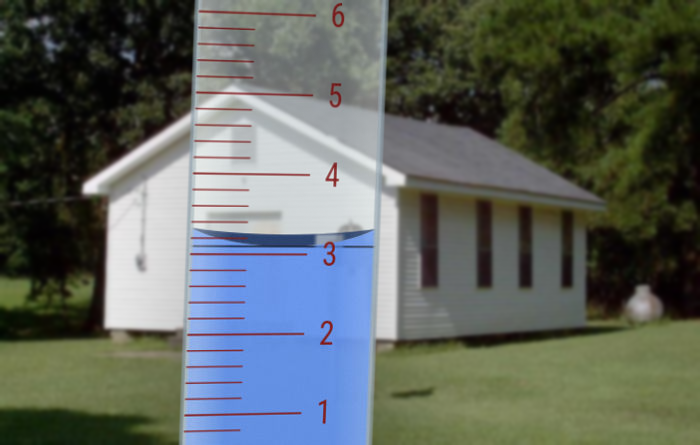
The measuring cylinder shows 3.1 (mL)
